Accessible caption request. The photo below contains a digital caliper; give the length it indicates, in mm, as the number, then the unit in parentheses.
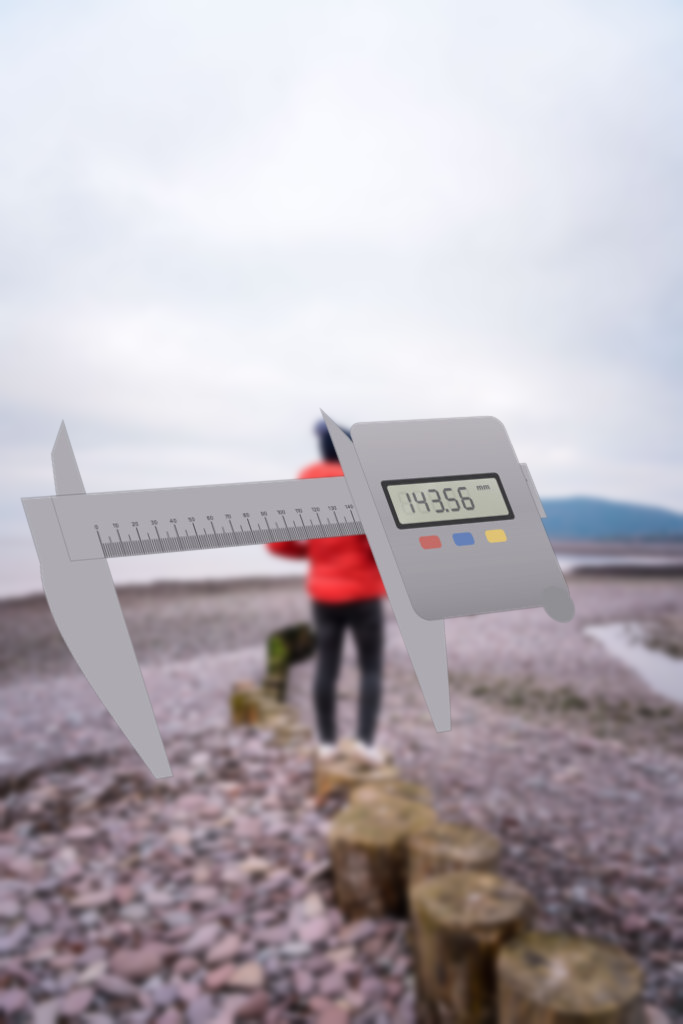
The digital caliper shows 143.56 (mm)
